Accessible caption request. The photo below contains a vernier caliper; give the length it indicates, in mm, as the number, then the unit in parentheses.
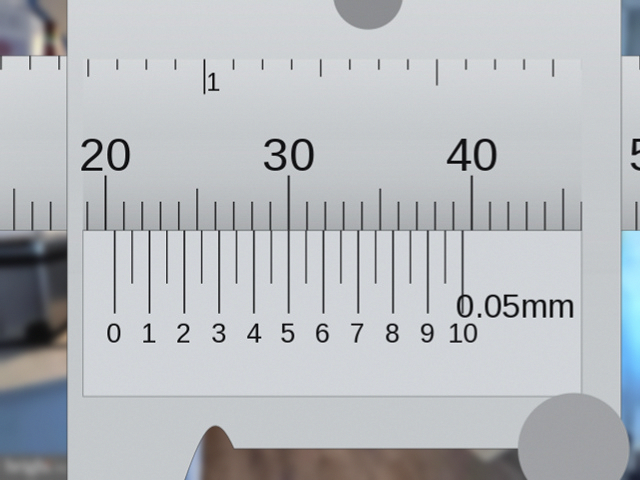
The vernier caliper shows 20.5 (mm)
